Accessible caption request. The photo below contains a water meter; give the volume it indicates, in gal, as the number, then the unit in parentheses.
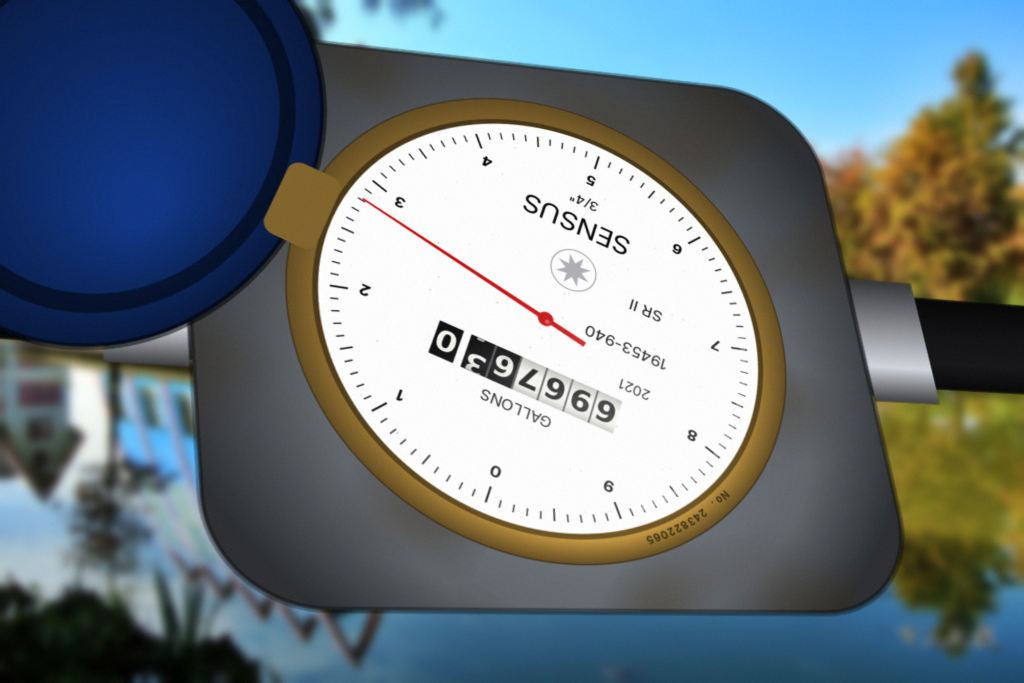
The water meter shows 6967632.8 (gal)
